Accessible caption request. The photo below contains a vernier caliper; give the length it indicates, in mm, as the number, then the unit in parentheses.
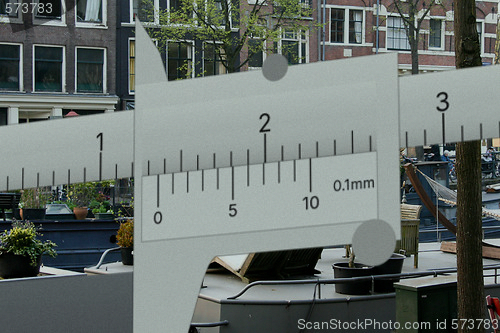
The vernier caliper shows 13.6 (mm)
